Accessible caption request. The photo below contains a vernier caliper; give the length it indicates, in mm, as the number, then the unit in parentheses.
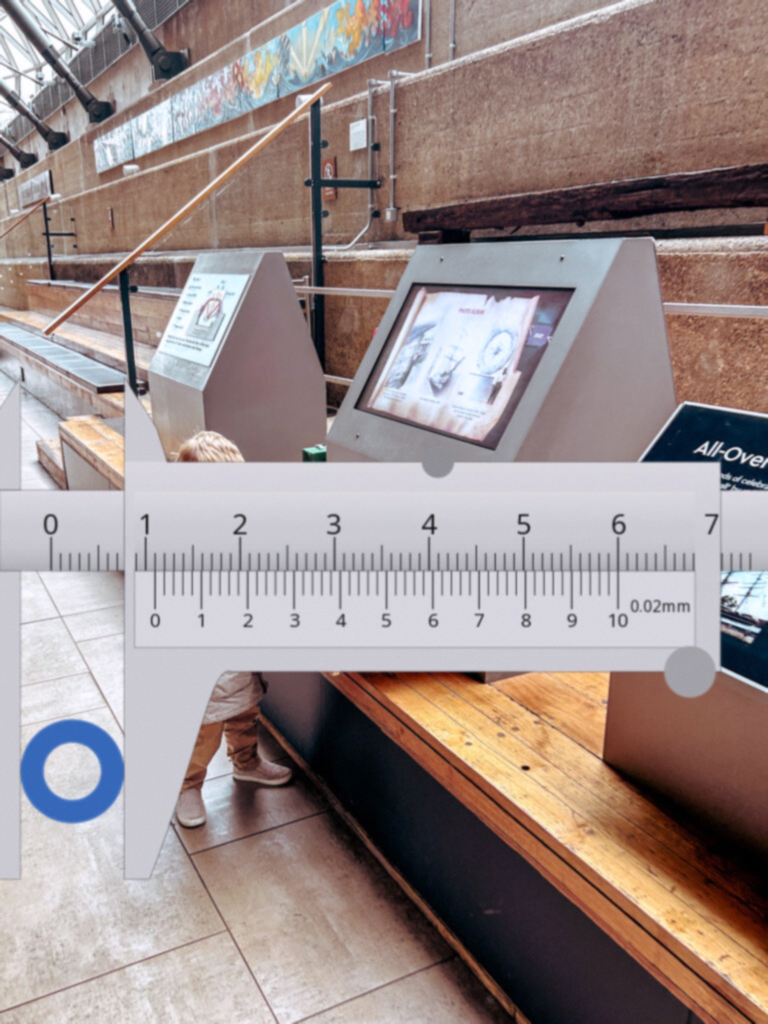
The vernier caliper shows 11.0 (mm)
